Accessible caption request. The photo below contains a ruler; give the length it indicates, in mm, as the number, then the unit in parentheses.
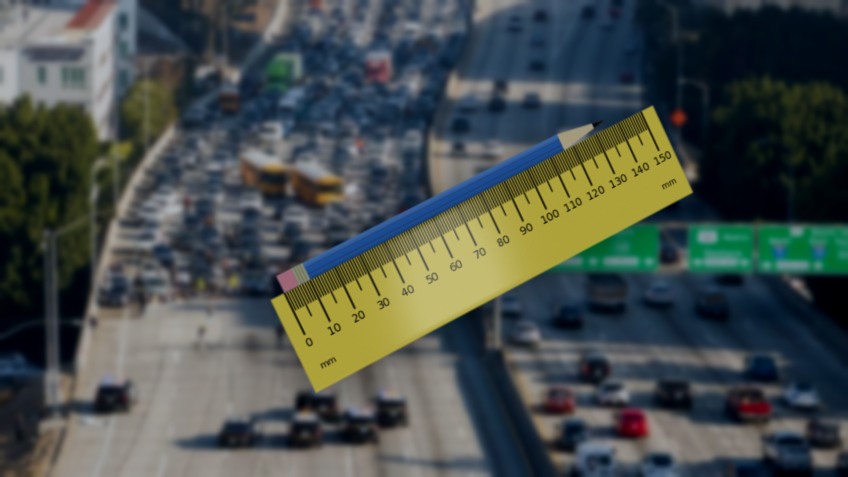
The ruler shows 135 (mm)
